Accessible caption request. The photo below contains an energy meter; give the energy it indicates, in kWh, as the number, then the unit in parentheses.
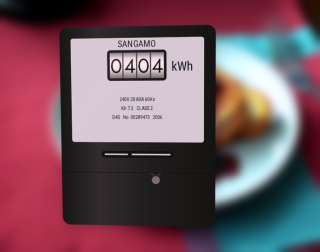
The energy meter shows 404 (kWh)
